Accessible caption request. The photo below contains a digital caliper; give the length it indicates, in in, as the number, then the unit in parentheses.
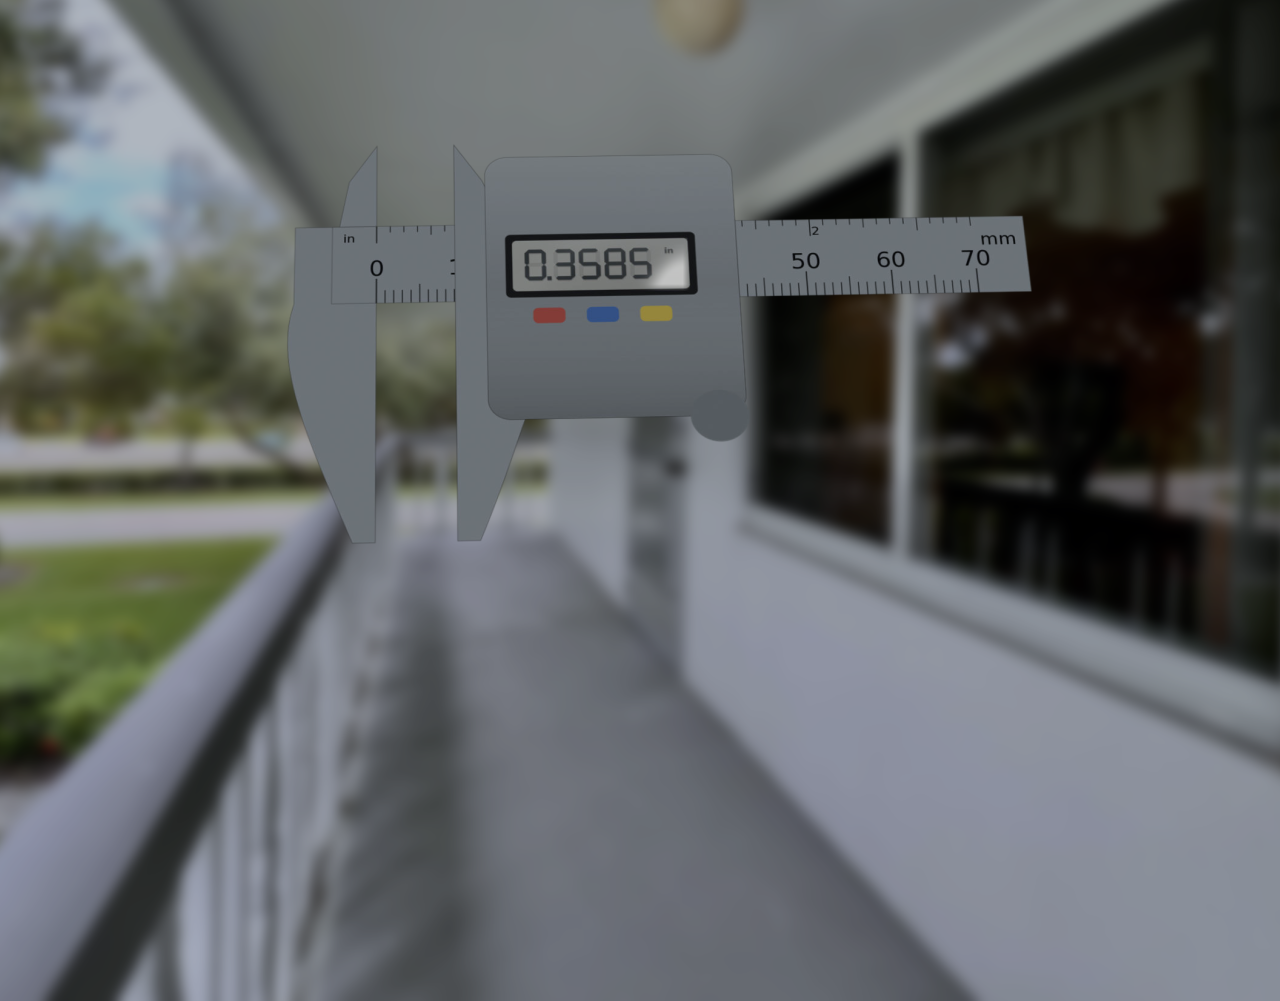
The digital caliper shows 0.3585 (in)
